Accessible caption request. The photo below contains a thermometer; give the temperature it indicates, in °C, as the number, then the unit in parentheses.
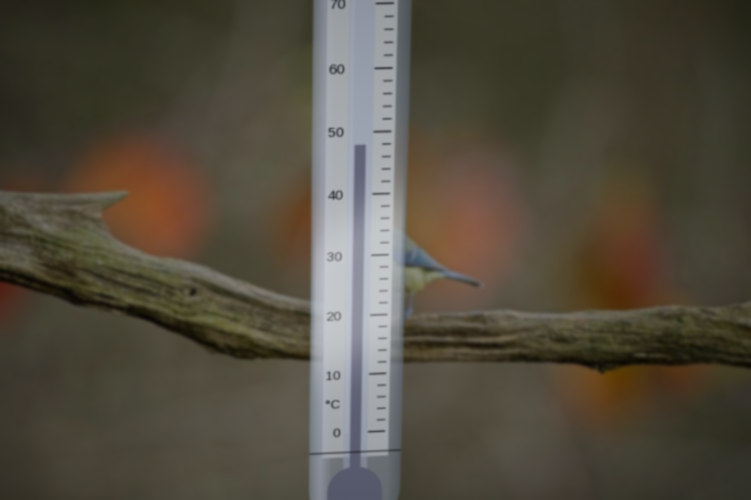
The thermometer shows 48 (°C)
